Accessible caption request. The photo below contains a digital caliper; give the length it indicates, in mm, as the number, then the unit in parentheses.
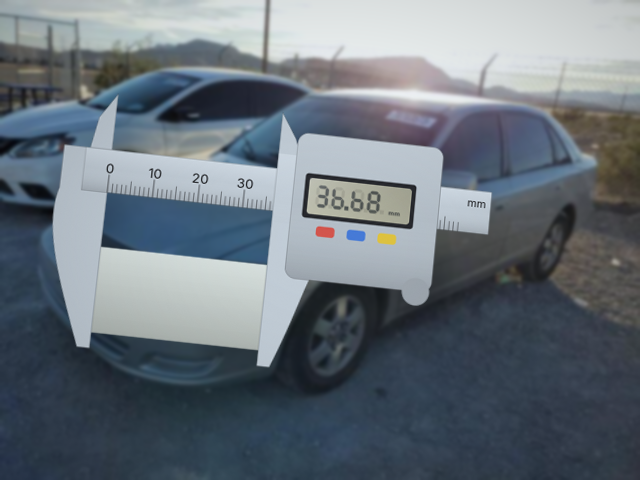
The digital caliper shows 36.68 (mm)
